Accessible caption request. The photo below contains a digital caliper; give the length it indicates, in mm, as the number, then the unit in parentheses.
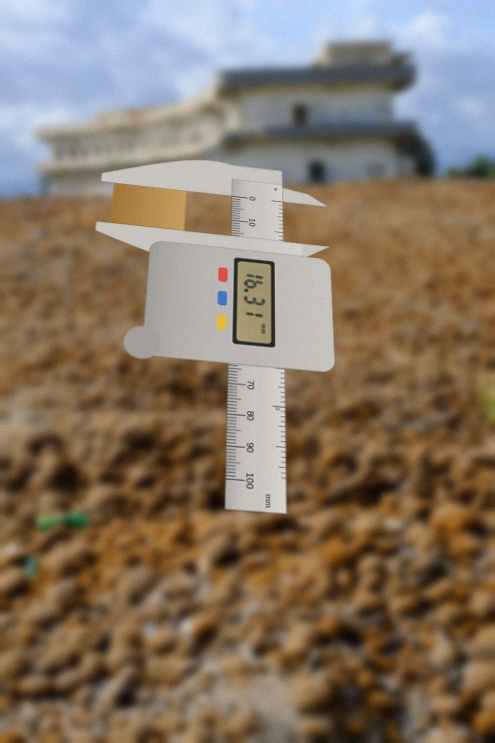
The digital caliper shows 16.31 (mm)
